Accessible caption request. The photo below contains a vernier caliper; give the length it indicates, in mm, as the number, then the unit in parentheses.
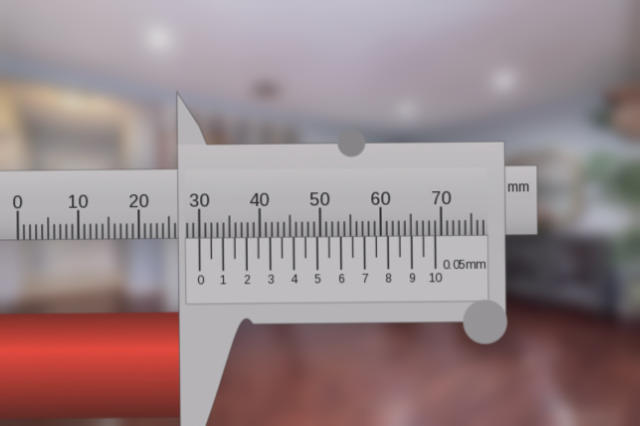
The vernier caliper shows 30.0 (mm)
